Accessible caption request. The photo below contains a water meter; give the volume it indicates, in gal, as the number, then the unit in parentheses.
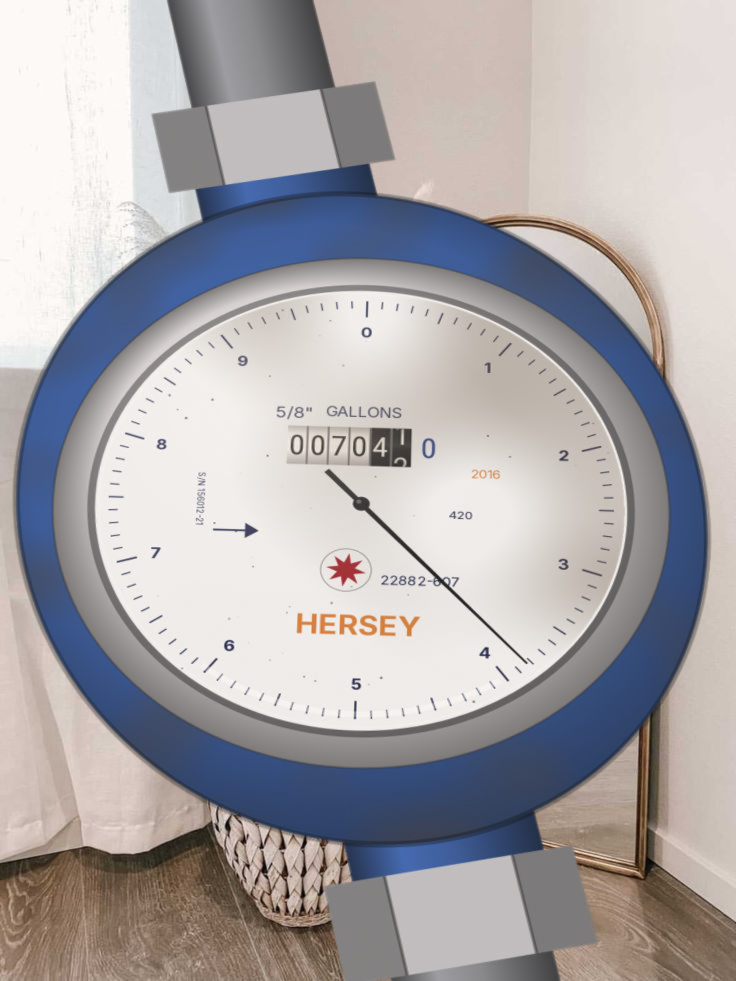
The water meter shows 70413.8 (gal)
